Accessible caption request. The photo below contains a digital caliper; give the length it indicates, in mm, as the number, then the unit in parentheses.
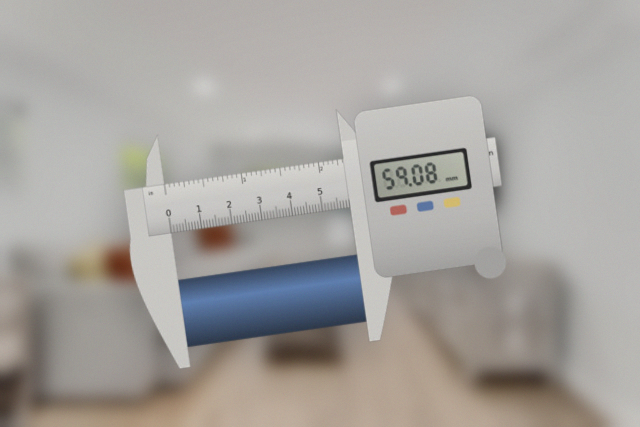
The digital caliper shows 59.08 (mm)
